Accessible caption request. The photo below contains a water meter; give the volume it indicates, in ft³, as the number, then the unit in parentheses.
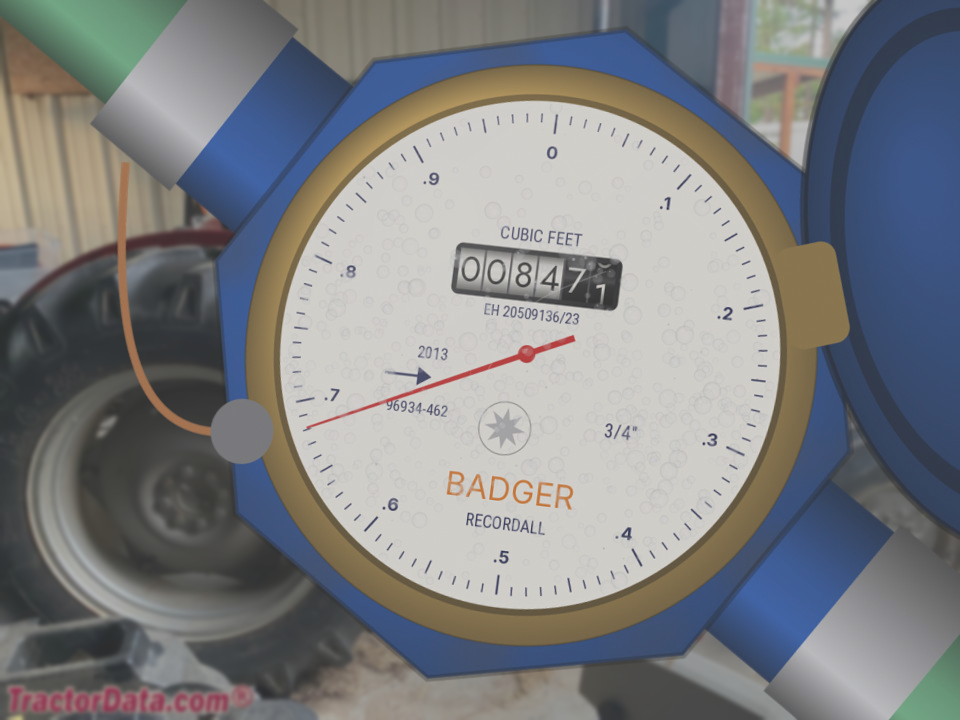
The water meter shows 8470.68 (ft³)
